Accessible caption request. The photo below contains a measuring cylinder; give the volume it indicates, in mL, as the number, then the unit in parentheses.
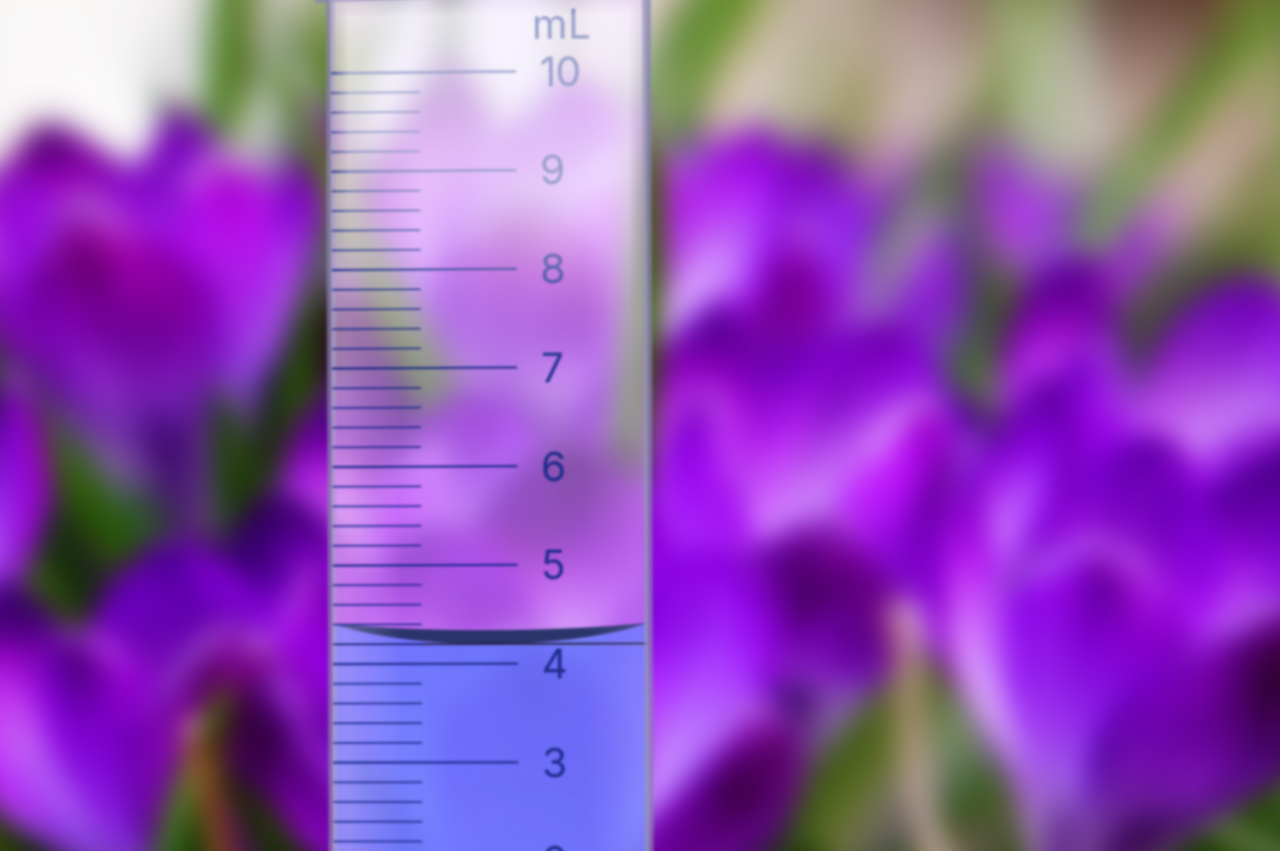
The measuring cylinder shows 4.2 (mL)
